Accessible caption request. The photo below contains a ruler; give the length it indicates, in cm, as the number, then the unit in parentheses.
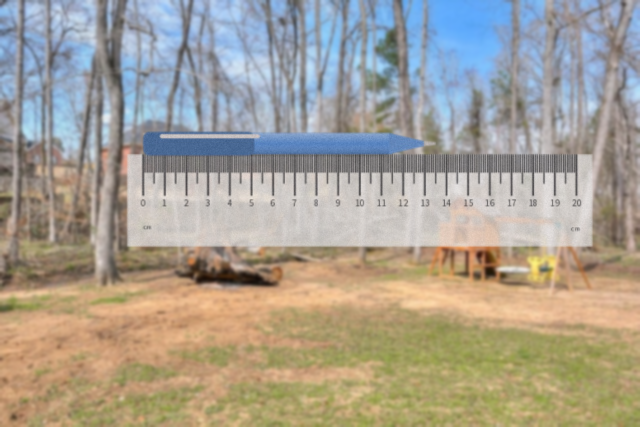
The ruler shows 13.5 (cm)
